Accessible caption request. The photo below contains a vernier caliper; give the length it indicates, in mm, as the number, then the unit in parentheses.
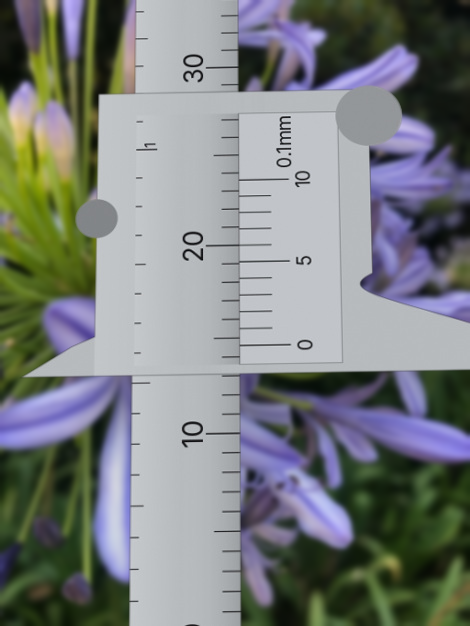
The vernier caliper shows 14.6 (mm)
